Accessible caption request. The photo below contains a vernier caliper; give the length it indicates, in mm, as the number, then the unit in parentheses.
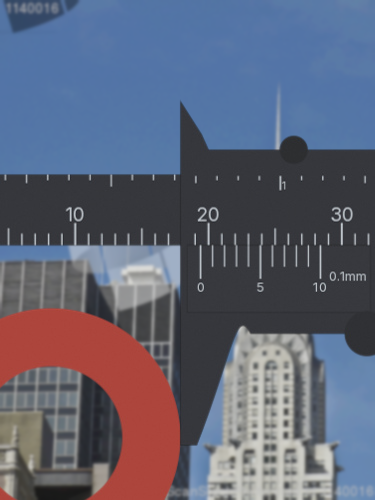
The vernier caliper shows 19.4 (mm)
